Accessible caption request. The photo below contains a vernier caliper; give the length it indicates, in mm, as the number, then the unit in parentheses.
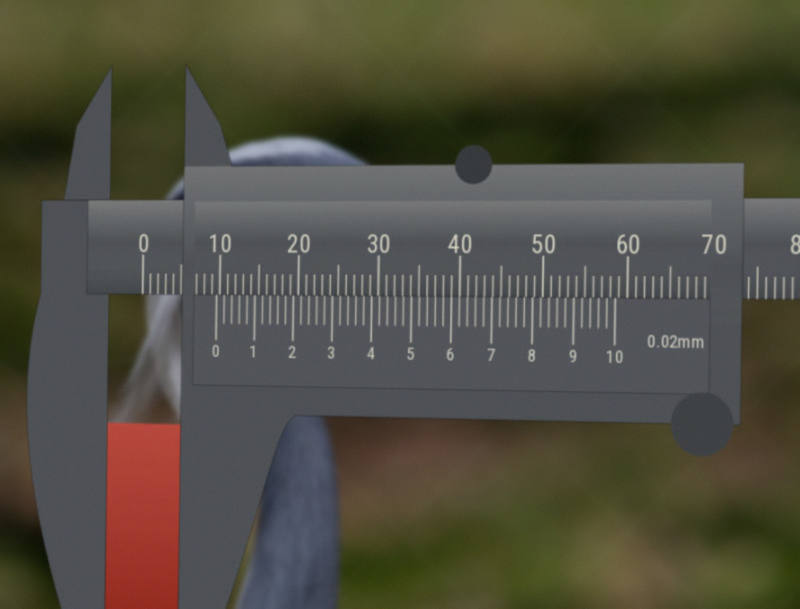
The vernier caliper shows 9.6 (mm)
